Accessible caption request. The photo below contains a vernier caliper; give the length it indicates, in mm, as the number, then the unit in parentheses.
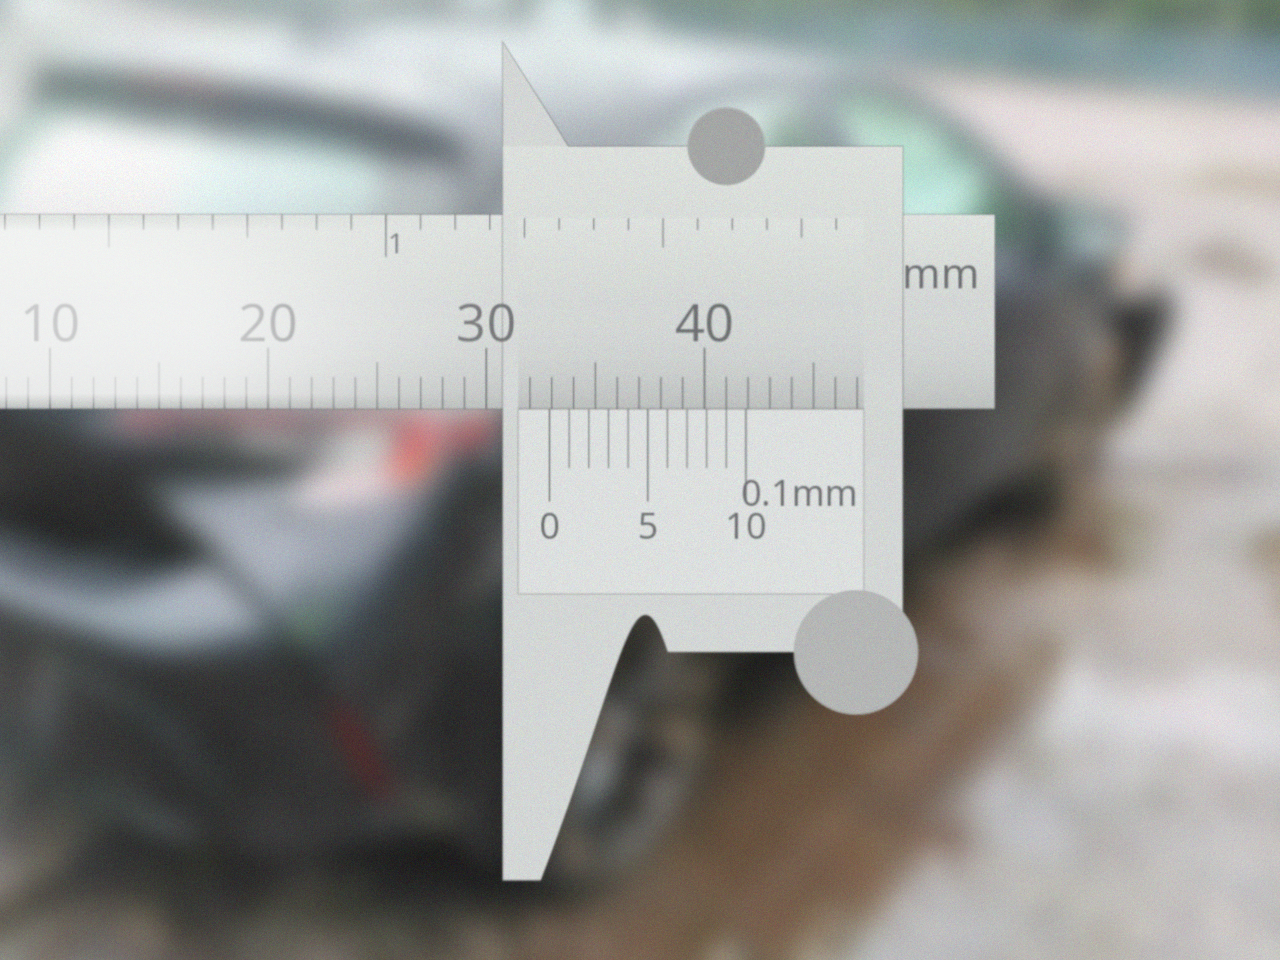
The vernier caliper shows 32.9 (mm)
